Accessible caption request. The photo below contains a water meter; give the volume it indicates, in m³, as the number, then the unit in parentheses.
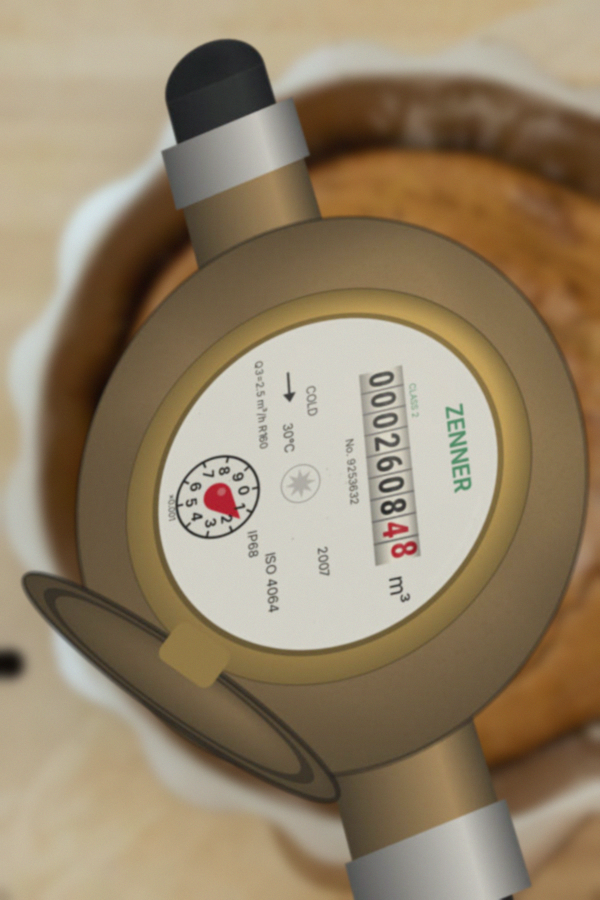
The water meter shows 2608.481 (m³)
